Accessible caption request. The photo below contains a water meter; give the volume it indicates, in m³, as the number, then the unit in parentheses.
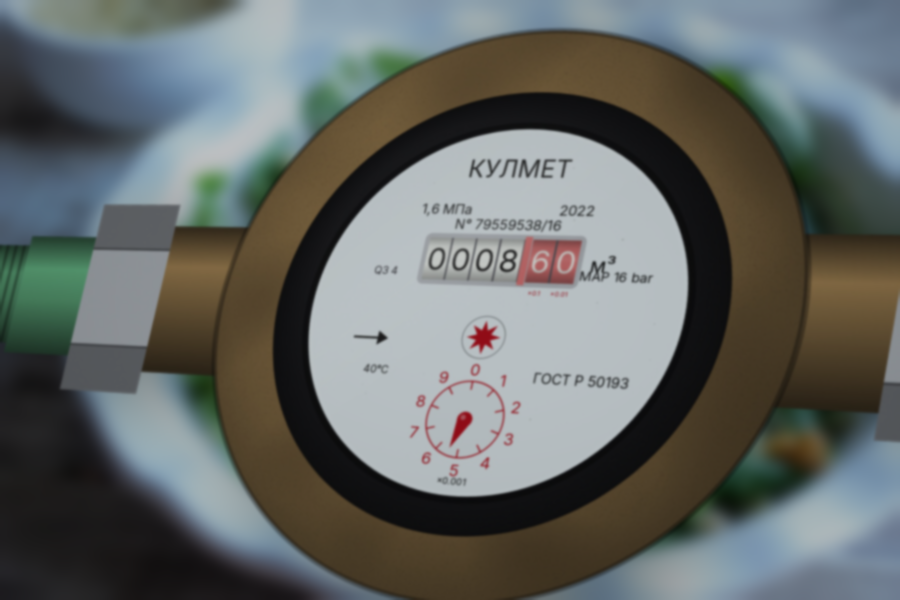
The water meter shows 8.605 (m³)
